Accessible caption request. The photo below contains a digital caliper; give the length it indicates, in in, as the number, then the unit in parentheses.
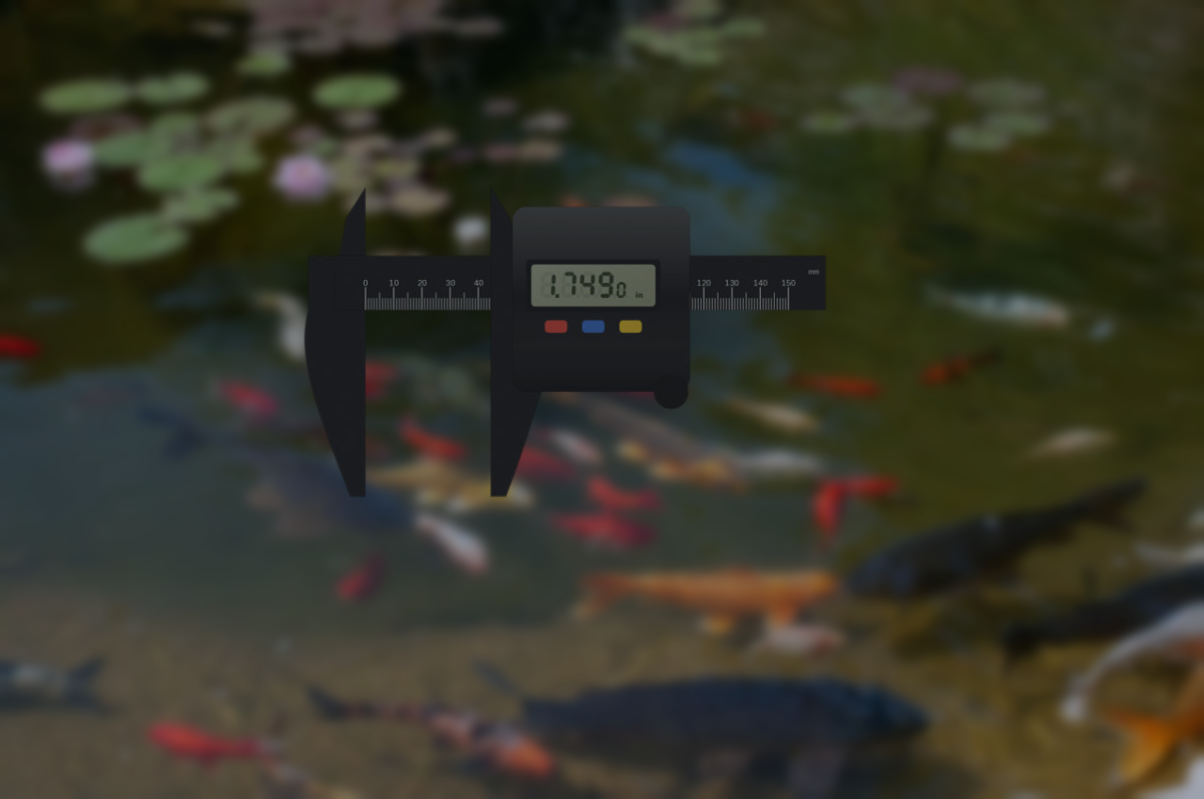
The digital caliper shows 1.7490 (in)
